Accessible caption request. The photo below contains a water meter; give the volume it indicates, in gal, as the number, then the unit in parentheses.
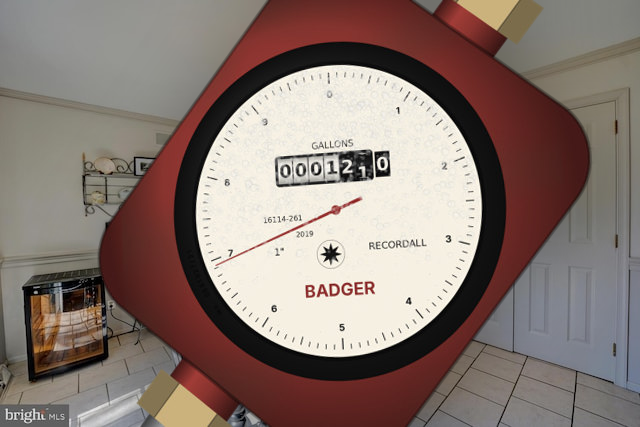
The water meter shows 1206.9 (gal)
